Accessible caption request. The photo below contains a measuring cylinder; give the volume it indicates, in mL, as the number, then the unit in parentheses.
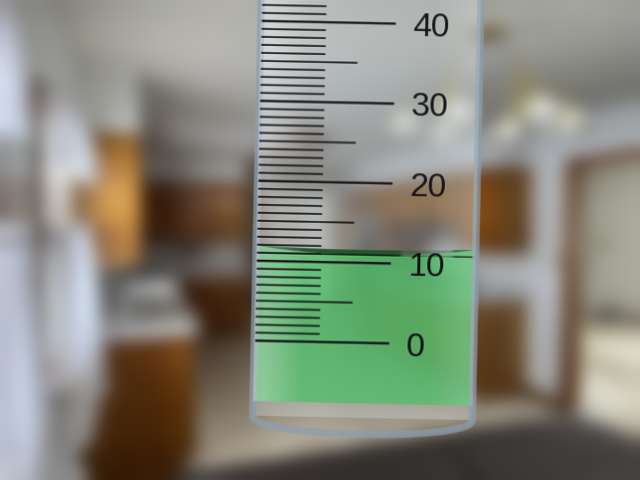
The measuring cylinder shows 11 (mL)
